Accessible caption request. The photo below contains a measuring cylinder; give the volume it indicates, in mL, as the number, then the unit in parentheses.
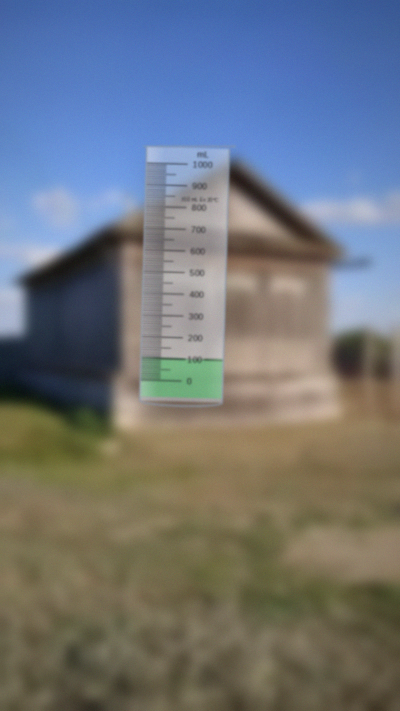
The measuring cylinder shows 100 (mL)
